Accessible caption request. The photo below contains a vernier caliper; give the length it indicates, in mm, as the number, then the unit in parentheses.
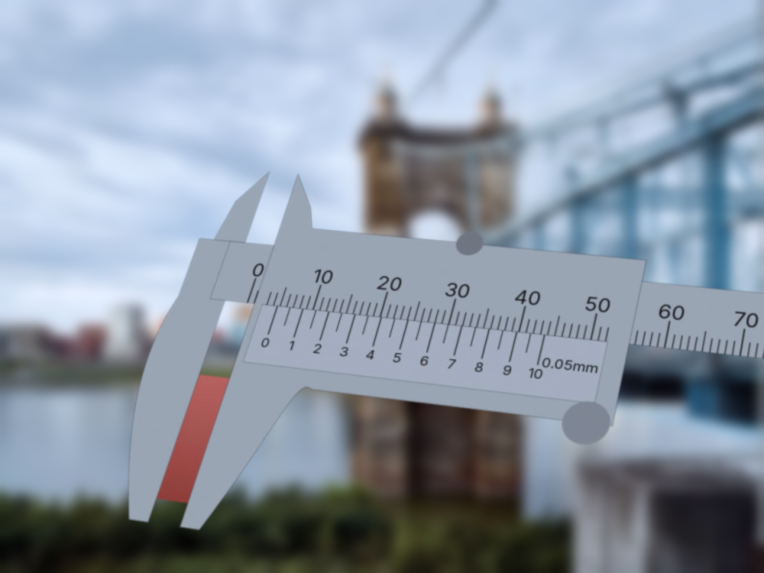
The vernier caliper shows 4.6 (mm)
